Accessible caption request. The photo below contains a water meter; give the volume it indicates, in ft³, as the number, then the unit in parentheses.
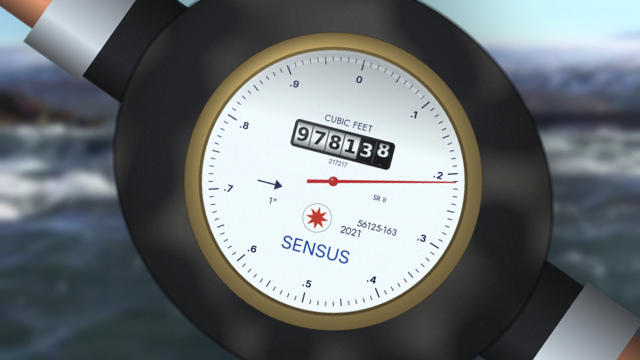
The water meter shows 978138.21 (ft³)
